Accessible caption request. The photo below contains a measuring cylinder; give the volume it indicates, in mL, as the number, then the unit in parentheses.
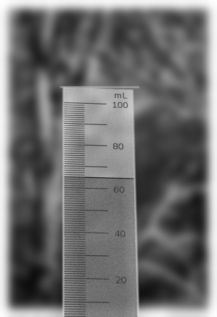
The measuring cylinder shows 65 (mL)
